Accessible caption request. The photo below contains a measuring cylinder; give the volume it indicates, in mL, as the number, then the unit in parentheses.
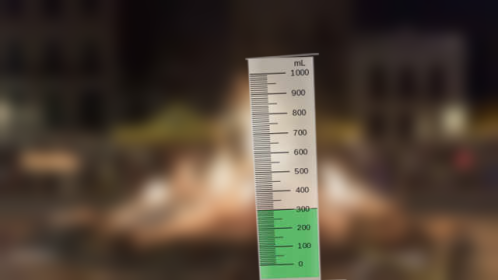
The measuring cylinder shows 300 (mL)
